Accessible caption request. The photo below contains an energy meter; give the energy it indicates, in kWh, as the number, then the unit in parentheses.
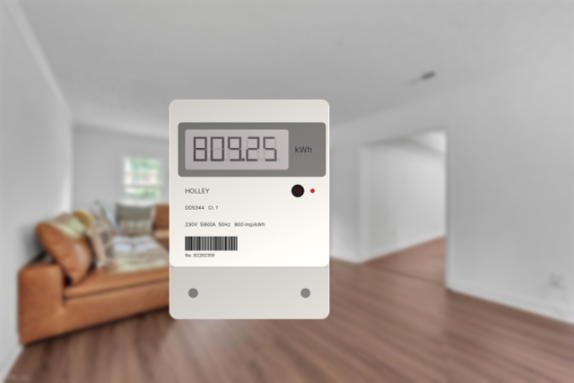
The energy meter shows 809.25 (kWh)
